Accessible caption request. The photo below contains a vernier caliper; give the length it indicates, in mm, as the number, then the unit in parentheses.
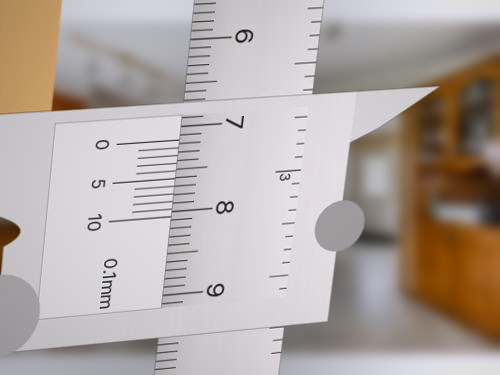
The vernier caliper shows 71.6 (mm)
